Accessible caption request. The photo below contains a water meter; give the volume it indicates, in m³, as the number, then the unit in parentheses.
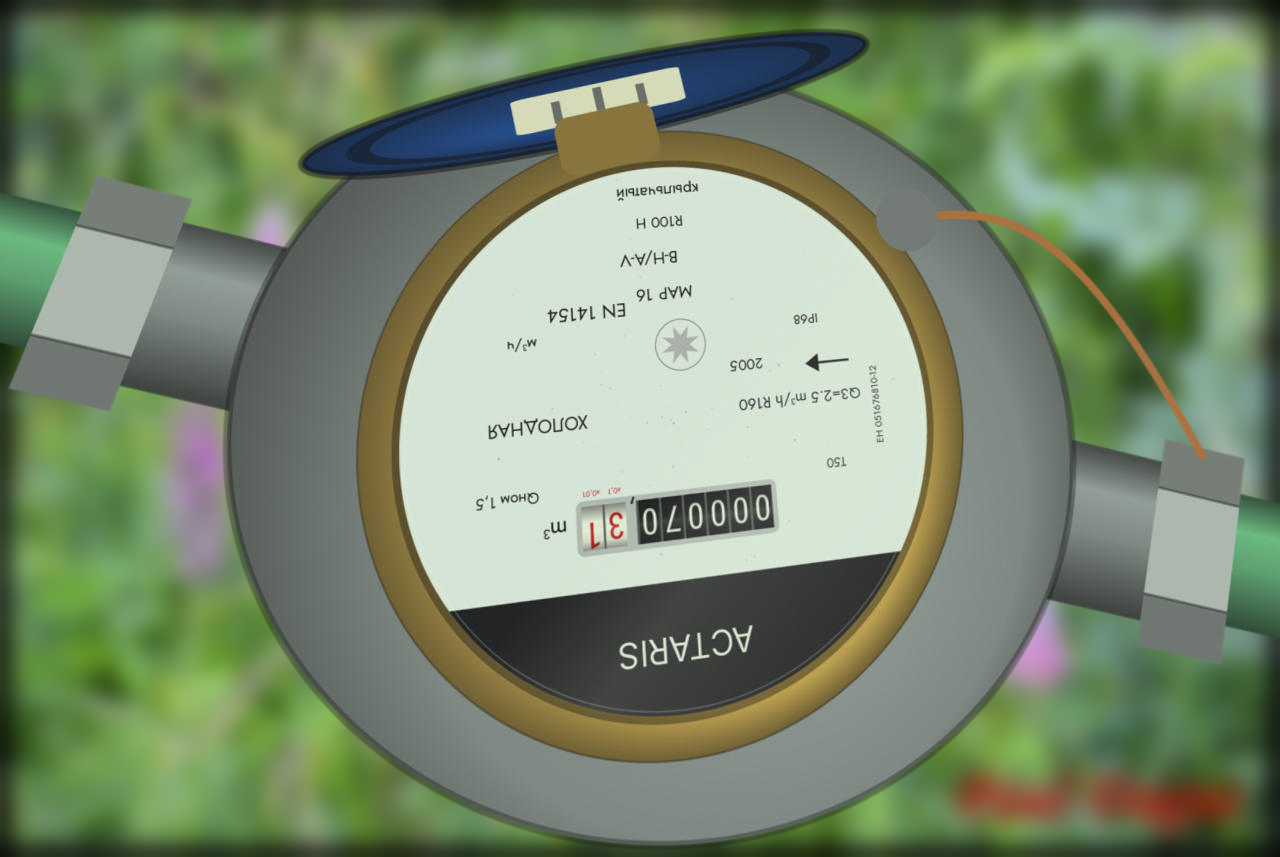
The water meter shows 70.31 (m³)
